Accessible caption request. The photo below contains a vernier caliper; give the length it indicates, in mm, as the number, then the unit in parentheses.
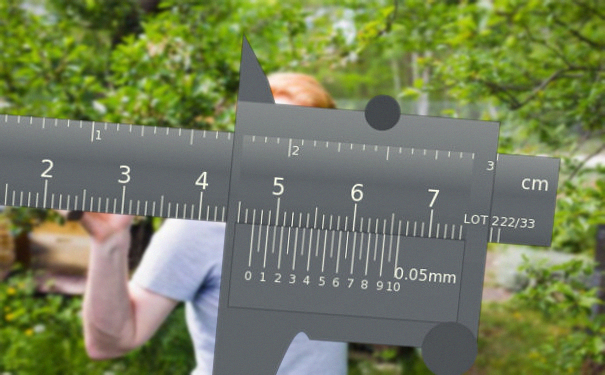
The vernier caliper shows 47.0 (mm)
